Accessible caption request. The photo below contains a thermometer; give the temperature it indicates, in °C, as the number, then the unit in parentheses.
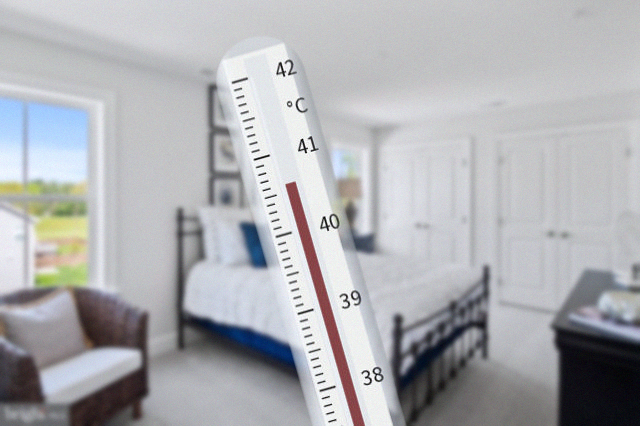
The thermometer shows 40.6 (°C)
